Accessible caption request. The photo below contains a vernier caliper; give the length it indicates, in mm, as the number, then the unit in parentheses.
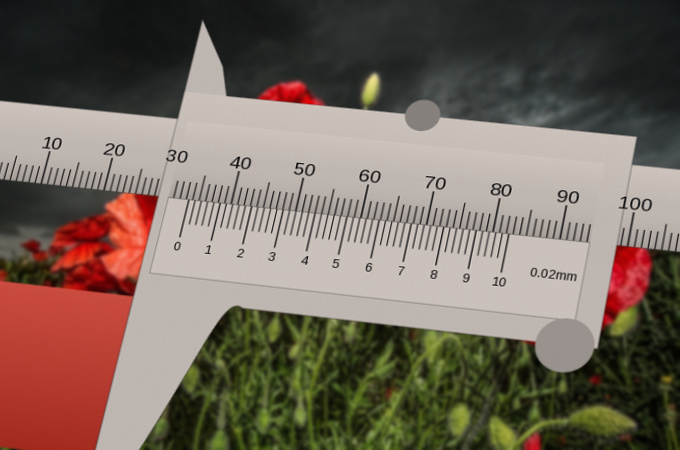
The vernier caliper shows 33.4 (mm)
